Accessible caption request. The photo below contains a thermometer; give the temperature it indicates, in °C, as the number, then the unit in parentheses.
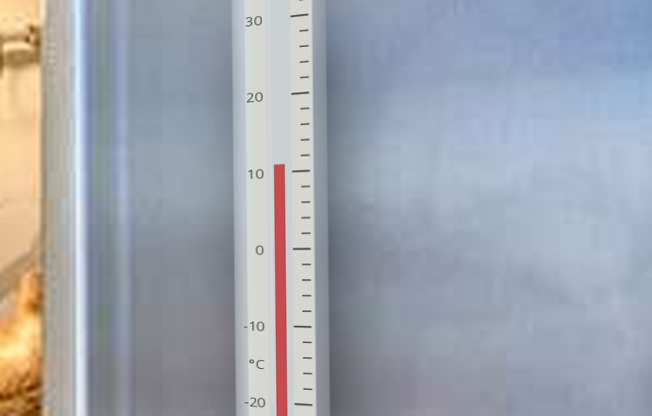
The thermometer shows 11 (°C)
